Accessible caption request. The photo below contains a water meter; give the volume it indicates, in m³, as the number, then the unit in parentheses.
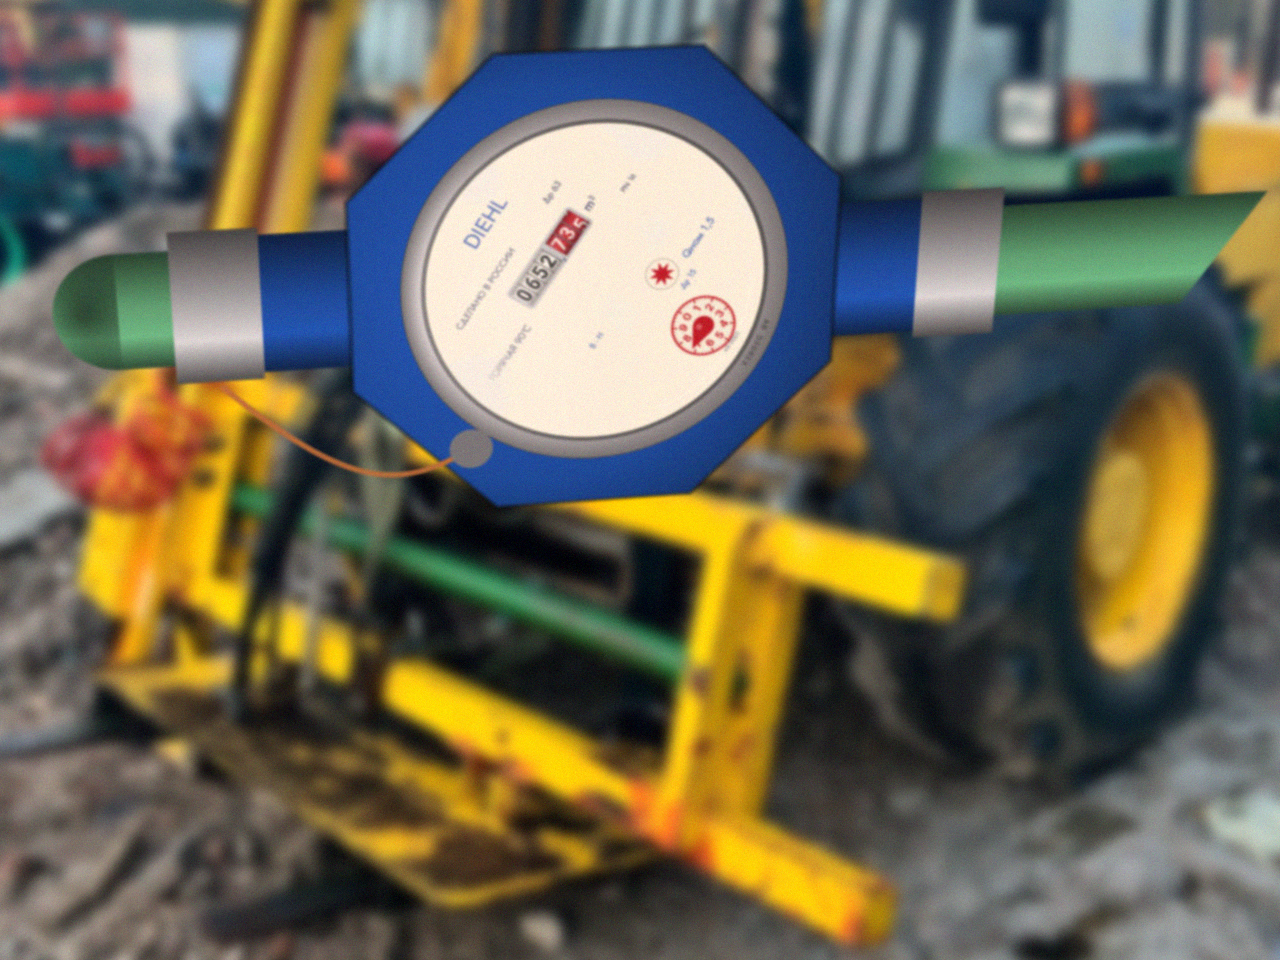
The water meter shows 652.7347 (m³)
